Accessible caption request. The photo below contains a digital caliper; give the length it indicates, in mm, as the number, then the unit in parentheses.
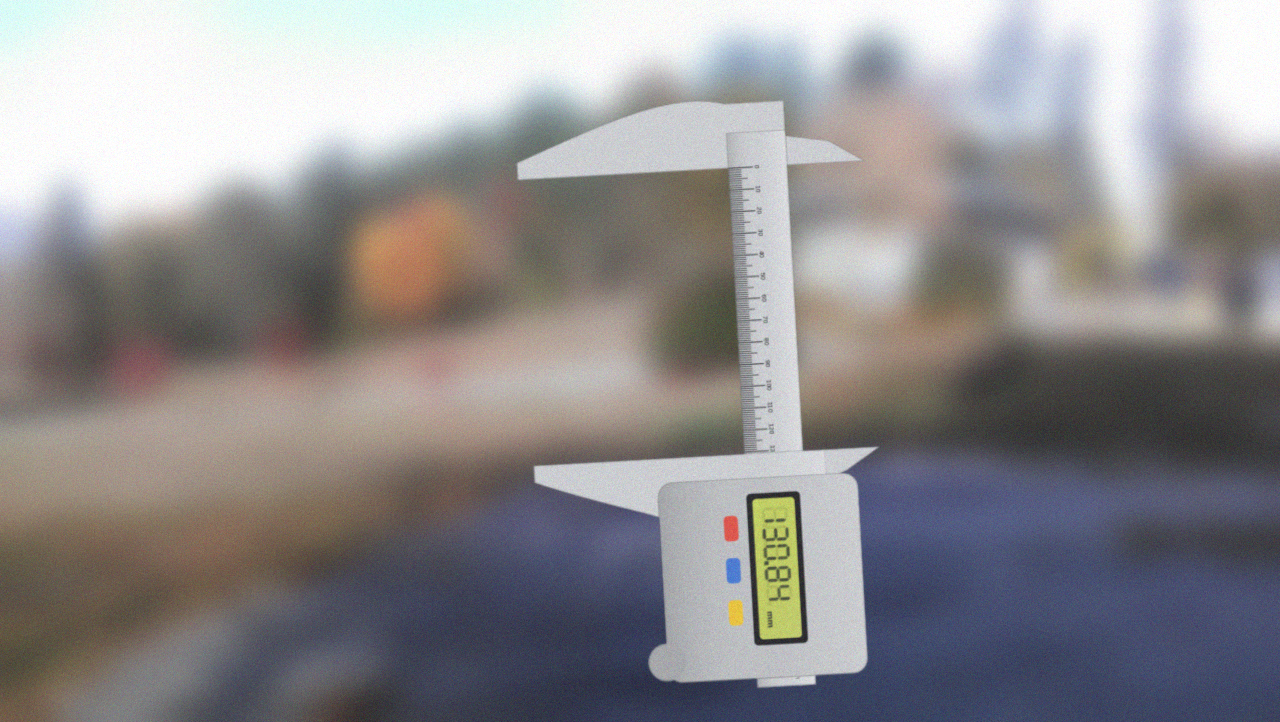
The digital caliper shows 130.84 (mm)
